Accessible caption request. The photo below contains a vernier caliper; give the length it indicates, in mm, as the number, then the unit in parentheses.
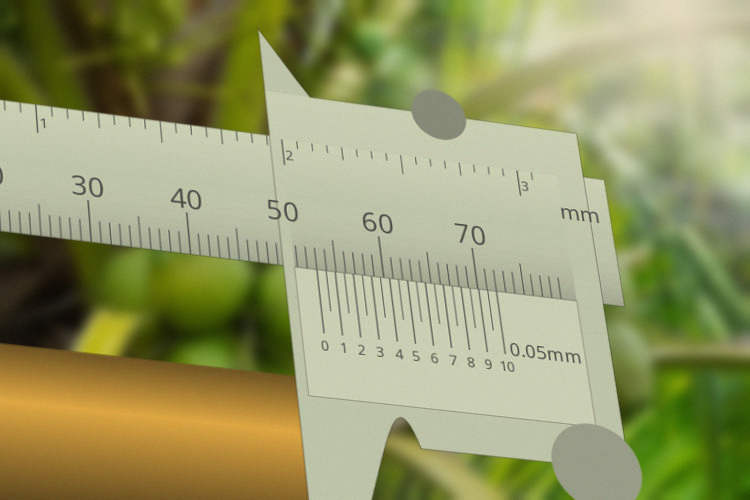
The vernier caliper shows 53.0 (mm)
